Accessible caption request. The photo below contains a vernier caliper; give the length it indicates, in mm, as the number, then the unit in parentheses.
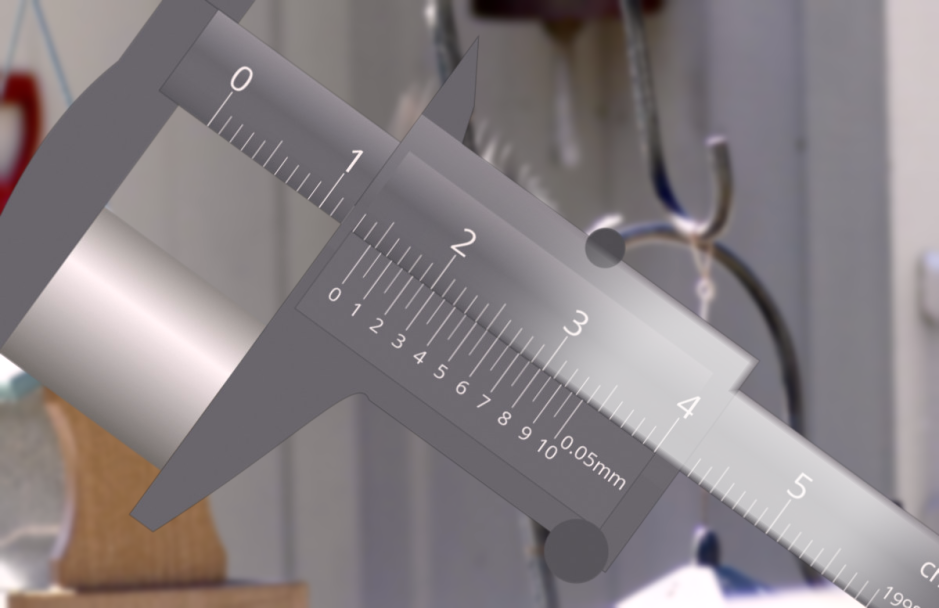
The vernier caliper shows 14.6 (mm)
